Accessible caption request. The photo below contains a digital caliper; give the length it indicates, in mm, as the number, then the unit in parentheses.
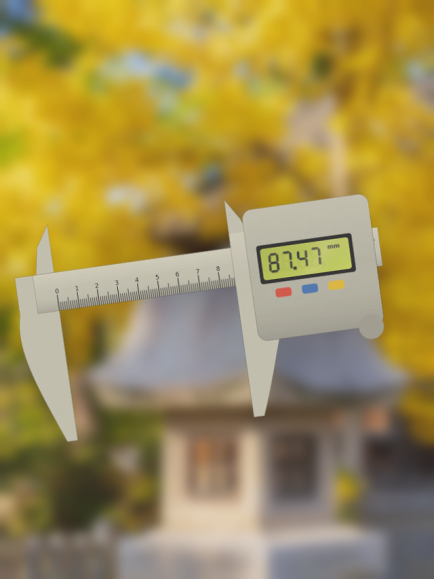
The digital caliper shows 87.47 (mm)
